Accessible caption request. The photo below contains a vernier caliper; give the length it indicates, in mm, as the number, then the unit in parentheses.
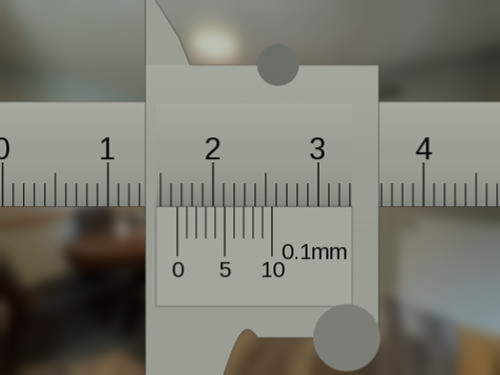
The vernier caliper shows 16.6 (mm)
